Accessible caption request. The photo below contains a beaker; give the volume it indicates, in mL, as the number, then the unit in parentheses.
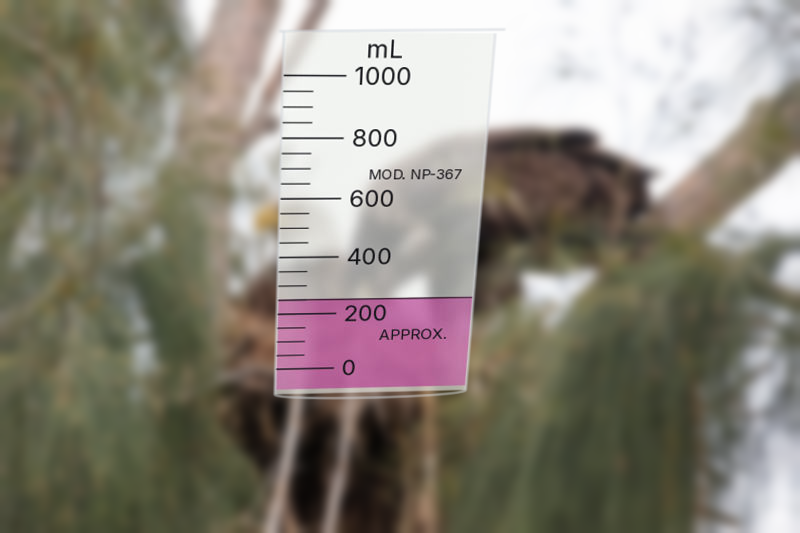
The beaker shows 250 (mL)
